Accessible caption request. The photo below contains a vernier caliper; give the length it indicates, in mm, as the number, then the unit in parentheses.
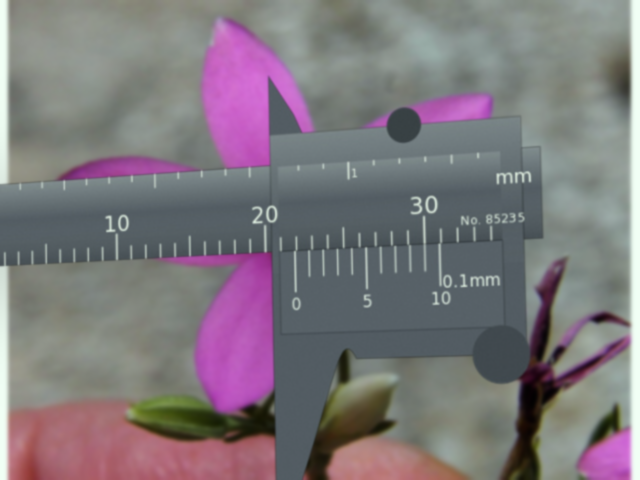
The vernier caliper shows 21.9 (mm)
